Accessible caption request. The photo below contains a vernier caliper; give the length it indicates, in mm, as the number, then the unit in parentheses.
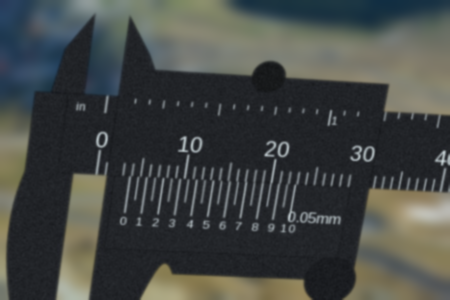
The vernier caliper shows 3.8 (mm)
